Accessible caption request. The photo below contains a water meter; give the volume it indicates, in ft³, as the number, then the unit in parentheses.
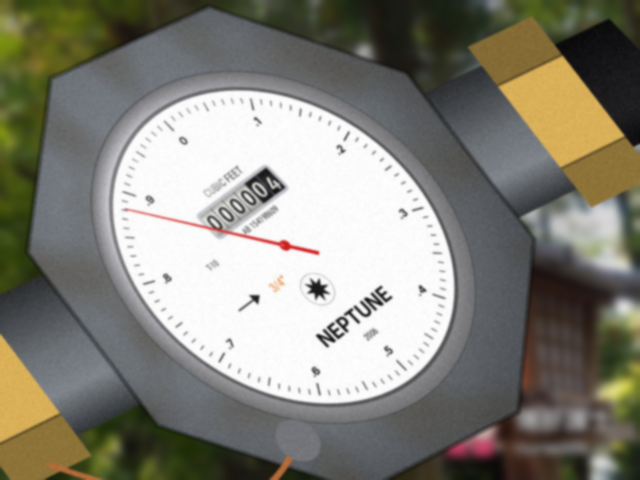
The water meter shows 3.88 (ft³)
